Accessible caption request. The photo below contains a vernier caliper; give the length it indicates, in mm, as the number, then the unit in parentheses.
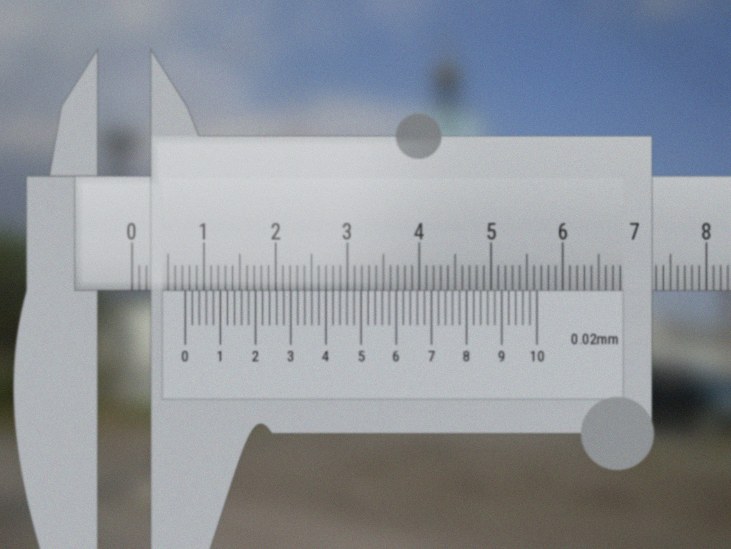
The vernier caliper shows 7.4 (mm)
